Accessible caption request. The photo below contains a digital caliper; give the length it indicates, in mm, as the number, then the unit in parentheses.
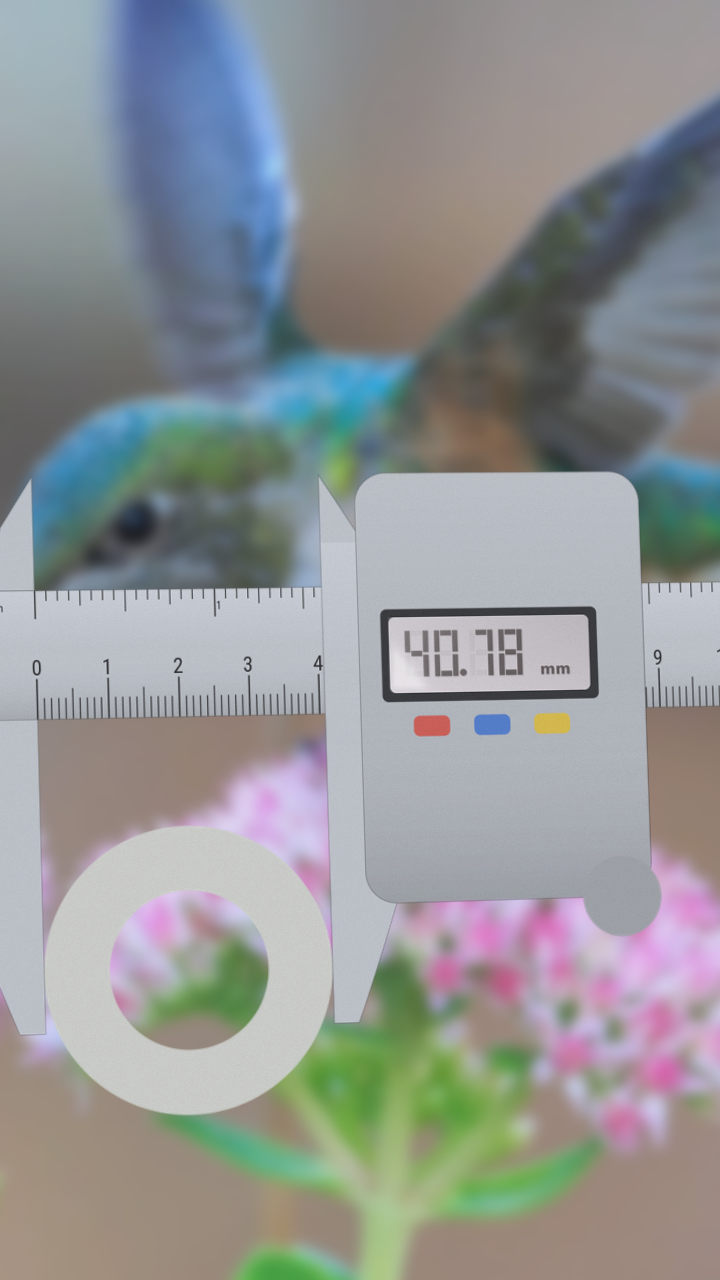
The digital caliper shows 40.78 (mm)
